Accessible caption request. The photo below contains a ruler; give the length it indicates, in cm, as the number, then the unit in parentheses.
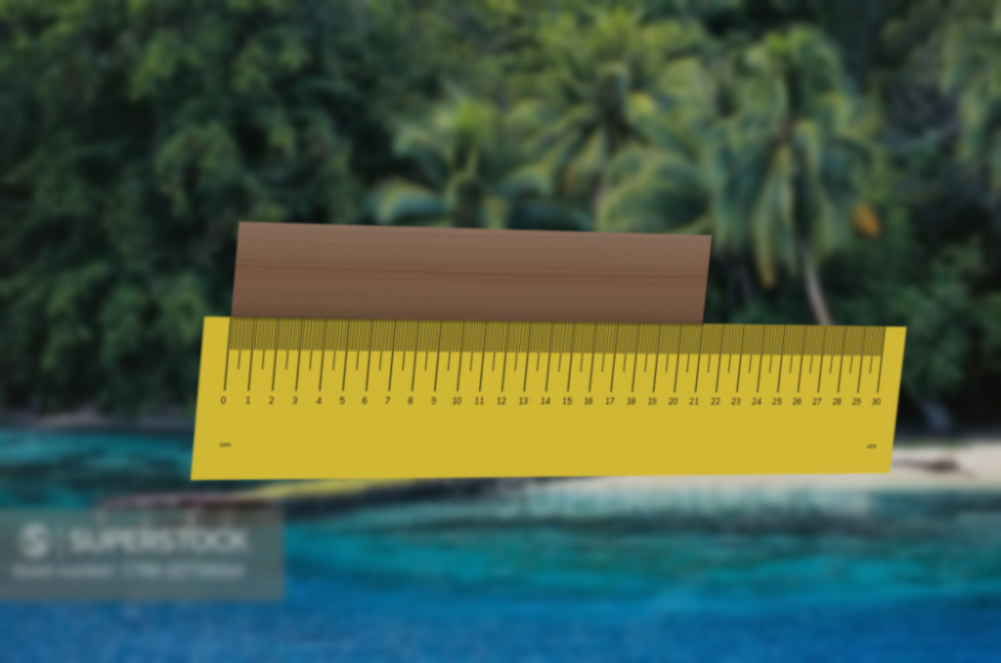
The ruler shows 21 (cm)
